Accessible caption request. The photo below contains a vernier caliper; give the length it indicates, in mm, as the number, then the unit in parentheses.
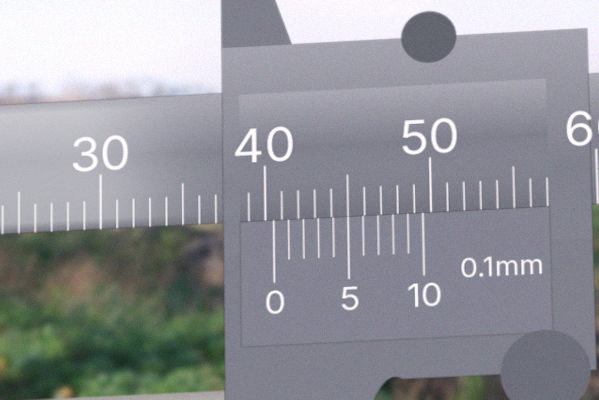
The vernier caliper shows 40.5 (mm)
